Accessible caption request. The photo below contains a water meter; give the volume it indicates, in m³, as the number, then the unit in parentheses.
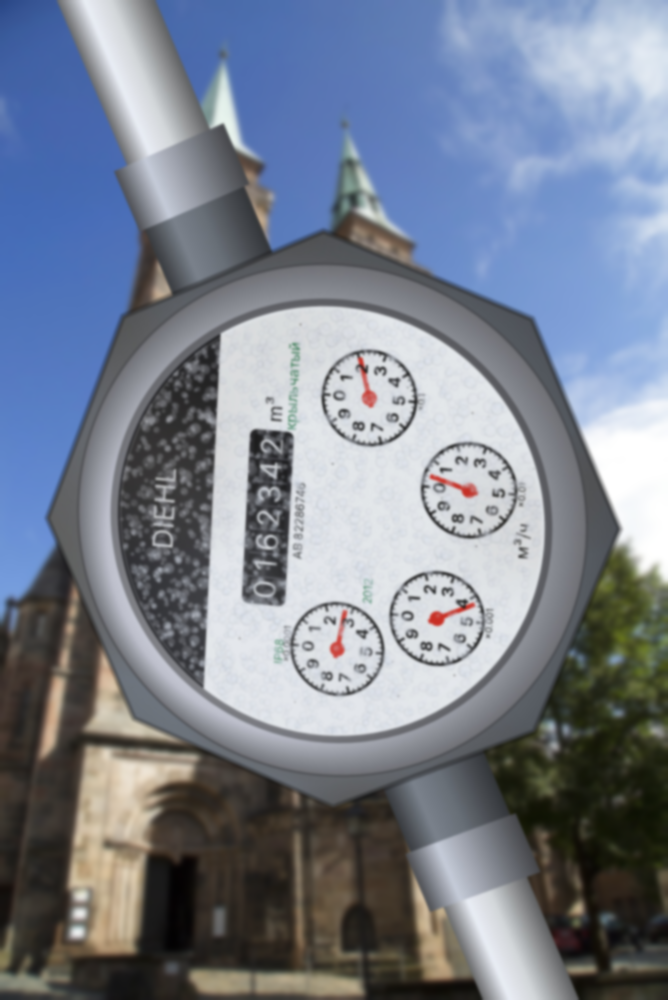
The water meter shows 162342.2042 (m³)
